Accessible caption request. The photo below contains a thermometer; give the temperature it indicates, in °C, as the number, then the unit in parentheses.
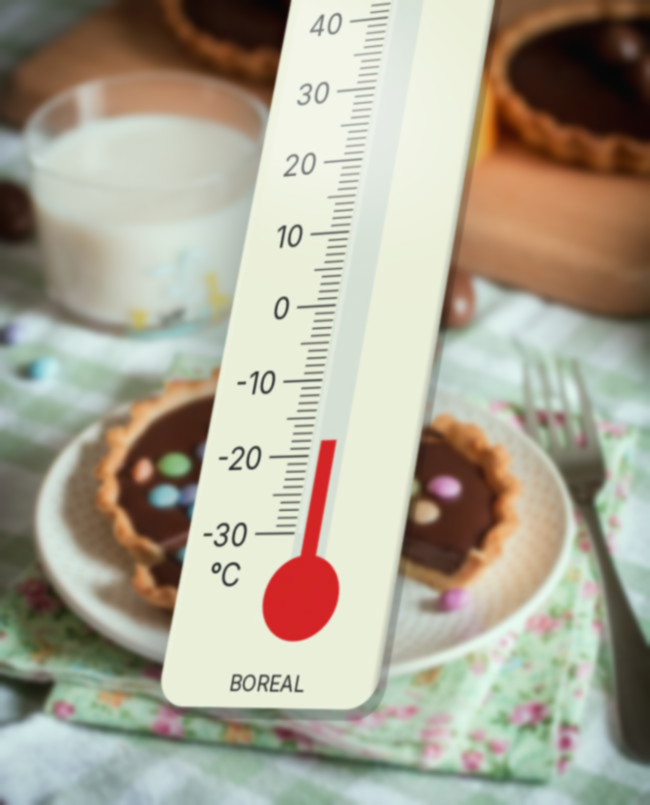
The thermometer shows -18 (°C)
